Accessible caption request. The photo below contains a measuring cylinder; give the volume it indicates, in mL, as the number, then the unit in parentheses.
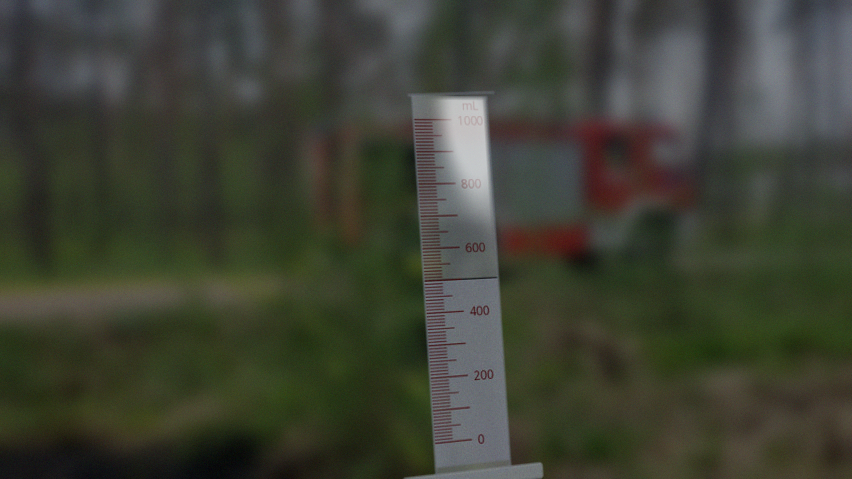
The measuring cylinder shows 500 (mL)
